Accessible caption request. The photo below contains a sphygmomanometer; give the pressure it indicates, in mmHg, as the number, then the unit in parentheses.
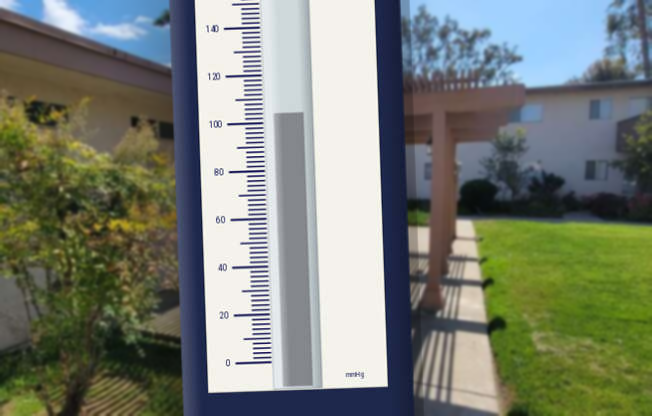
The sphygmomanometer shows 104 (mmHg)
